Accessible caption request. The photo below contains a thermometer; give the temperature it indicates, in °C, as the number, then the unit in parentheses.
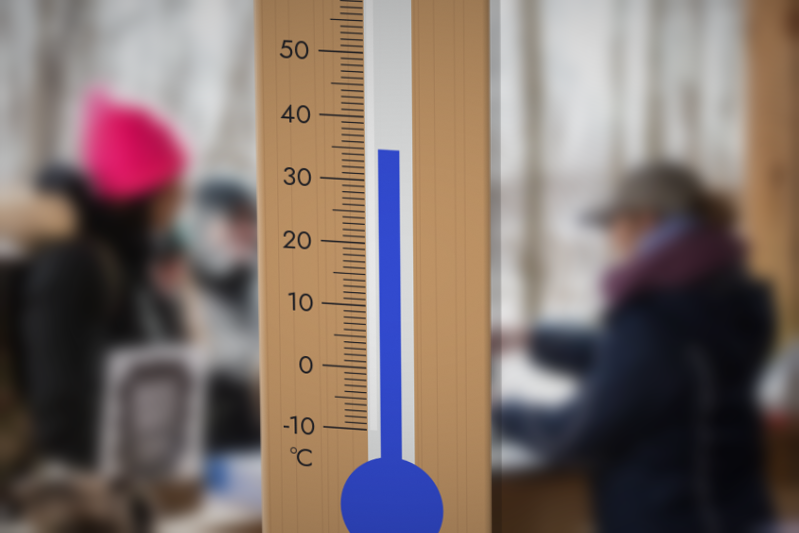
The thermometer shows 35 (°C)
